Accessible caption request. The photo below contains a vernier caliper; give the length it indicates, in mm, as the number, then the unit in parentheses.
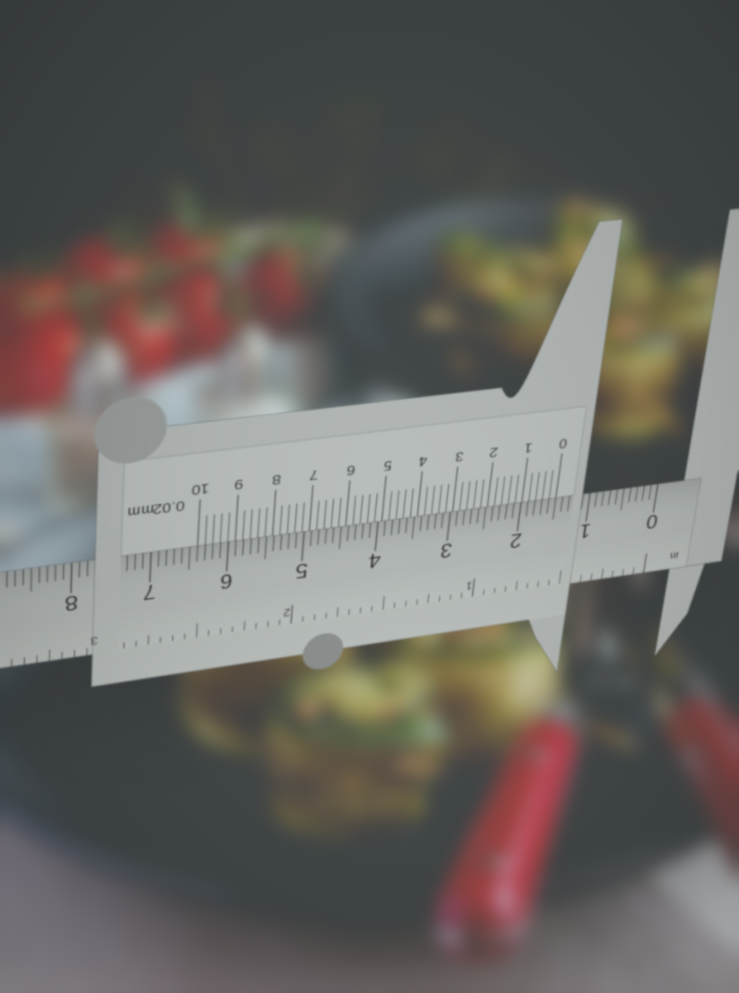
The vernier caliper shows 15.0 (mm)
